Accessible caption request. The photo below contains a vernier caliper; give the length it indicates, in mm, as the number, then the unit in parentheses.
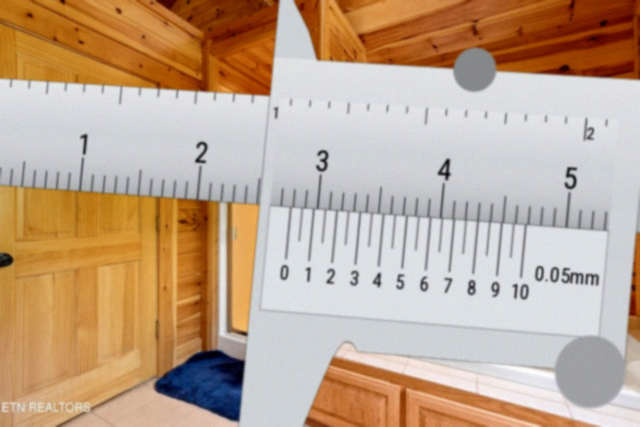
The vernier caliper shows 27.8 (mm)
